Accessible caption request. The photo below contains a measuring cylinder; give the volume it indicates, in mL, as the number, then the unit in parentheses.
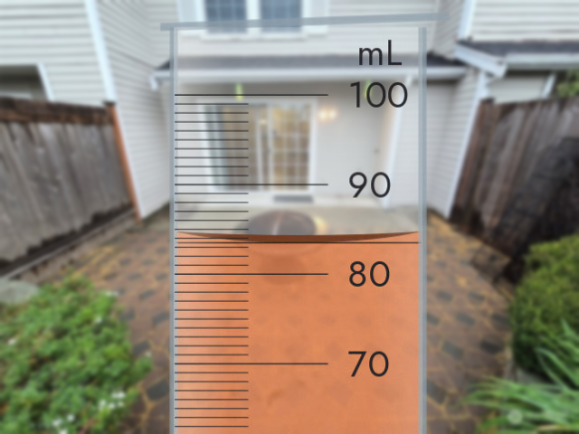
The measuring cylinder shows 83.5 (mL)
